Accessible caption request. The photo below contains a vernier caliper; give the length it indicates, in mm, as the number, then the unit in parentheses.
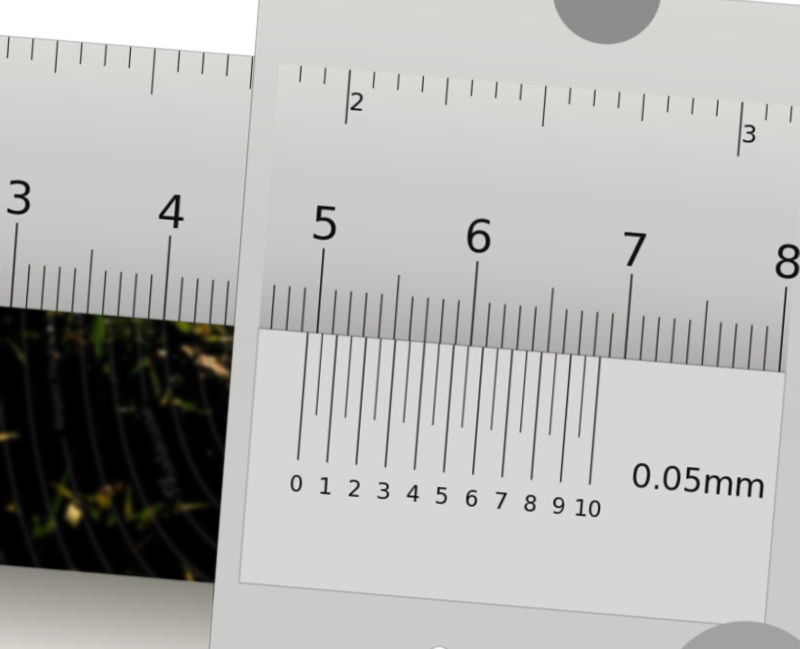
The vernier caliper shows 49.4 (mm)
